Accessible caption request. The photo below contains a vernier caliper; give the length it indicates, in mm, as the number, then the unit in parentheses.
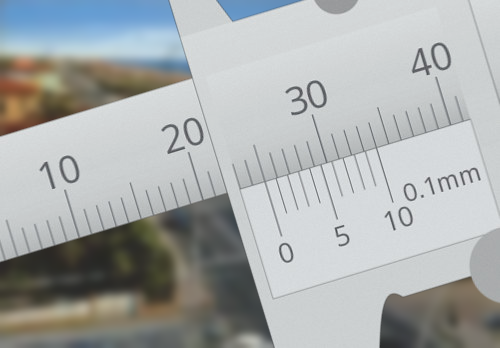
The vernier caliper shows 25.0 (mm)
